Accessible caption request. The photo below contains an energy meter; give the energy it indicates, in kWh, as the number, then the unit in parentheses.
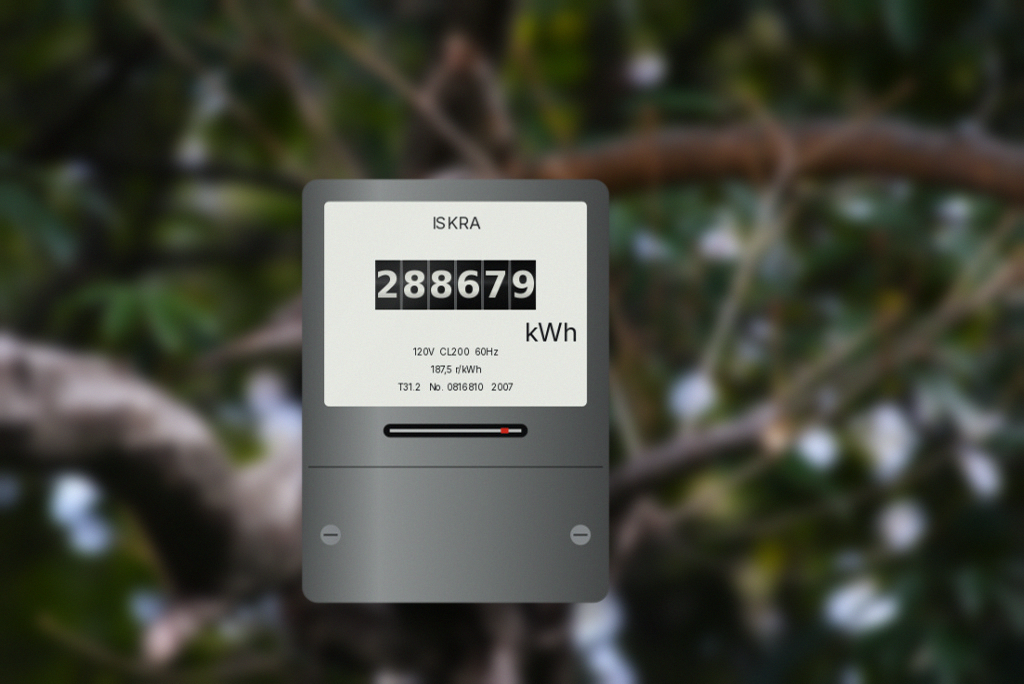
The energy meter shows 288679 (kWh)
